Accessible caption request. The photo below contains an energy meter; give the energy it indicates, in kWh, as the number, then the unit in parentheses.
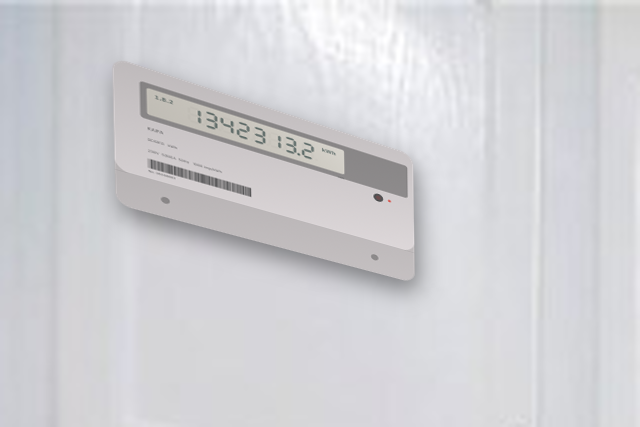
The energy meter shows 1342313.2 (kWh)
